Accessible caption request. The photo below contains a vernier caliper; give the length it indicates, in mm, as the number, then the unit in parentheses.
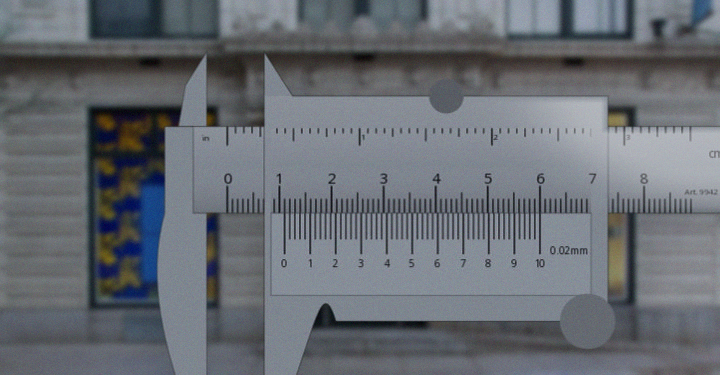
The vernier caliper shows 11.0 (mm)
